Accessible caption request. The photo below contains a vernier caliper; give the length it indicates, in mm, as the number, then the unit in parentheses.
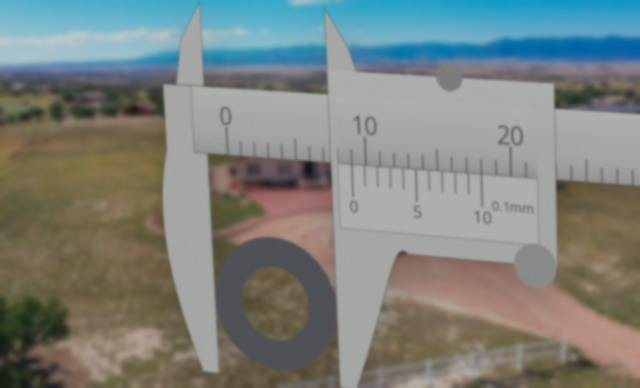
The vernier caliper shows 9.0 (mm)
